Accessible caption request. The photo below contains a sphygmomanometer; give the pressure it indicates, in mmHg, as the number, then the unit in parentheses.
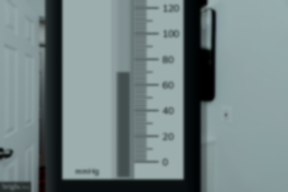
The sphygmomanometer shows 70 (mmHg)
